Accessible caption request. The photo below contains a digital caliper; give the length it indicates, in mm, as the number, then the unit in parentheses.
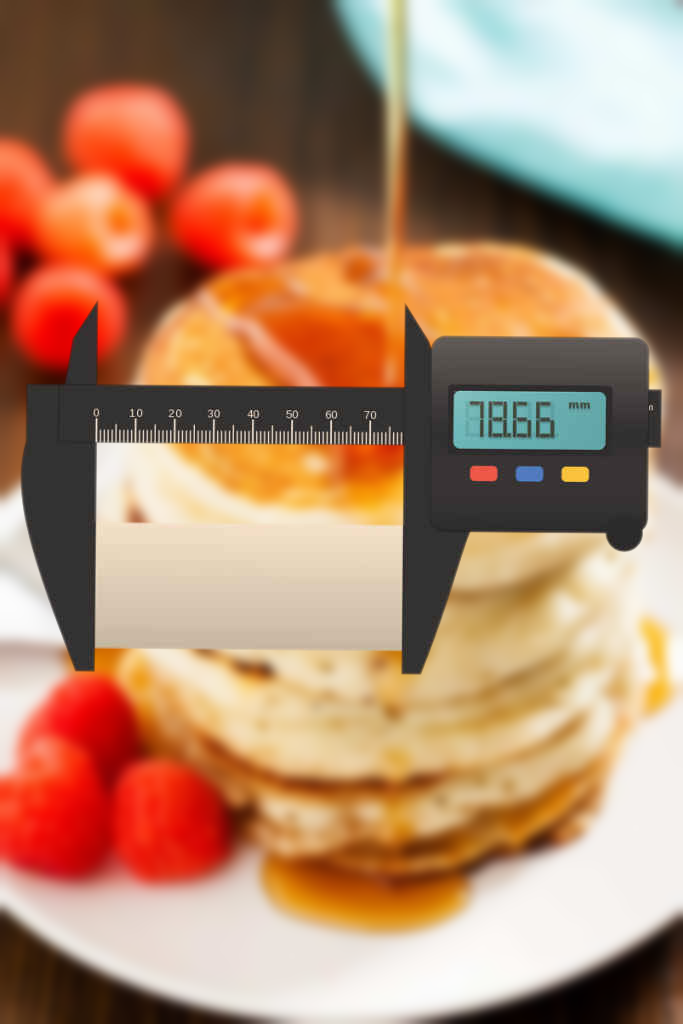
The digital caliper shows 78.66 (mm)
